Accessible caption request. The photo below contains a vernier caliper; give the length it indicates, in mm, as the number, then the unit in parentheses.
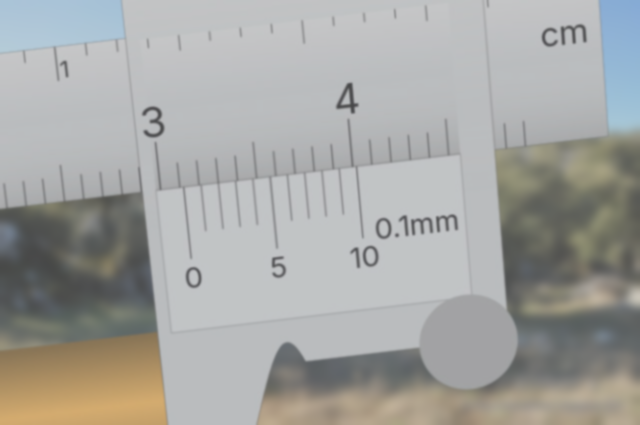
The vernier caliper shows 31.2 (mm)
